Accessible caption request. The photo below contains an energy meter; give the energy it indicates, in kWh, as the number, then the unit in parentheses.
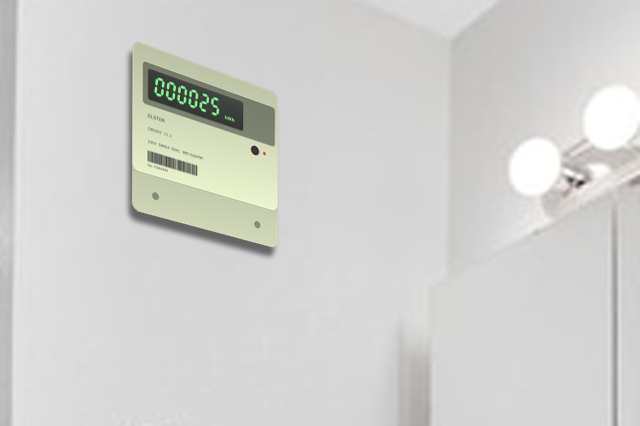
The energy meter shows 25 (kWh)
